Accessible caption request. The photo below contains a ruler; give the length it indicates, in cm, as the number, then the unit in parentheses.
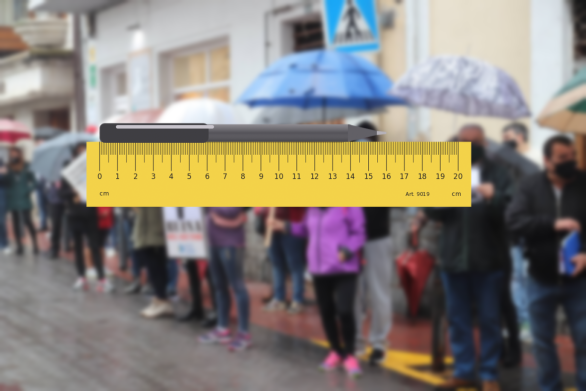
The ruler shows 16 (cm)
